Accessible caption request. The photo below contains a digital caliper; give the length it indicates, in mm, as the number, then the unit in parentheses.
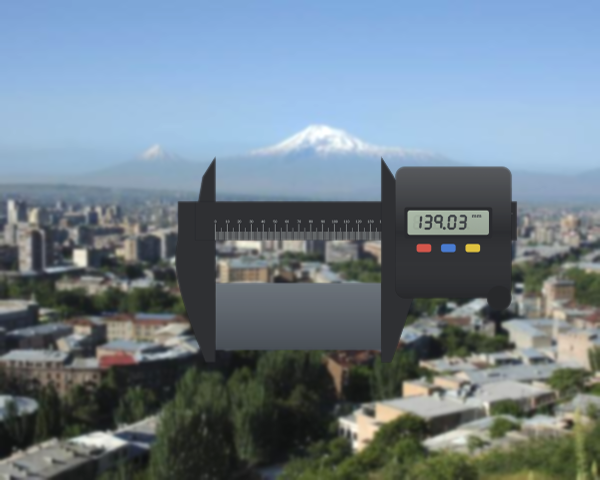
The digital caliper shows 139.03 (mm)
